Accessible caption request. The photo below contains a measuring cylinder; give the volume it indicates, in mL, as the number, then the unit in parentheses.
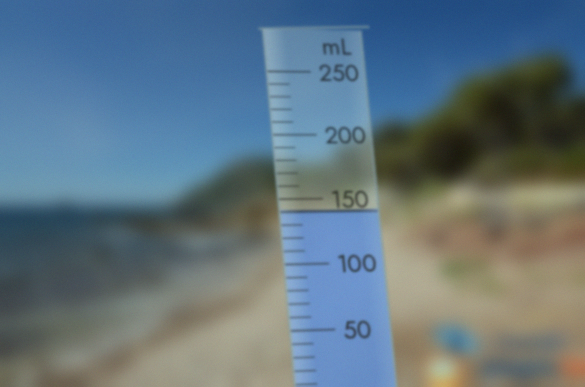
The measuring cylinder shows 140 (mL)
